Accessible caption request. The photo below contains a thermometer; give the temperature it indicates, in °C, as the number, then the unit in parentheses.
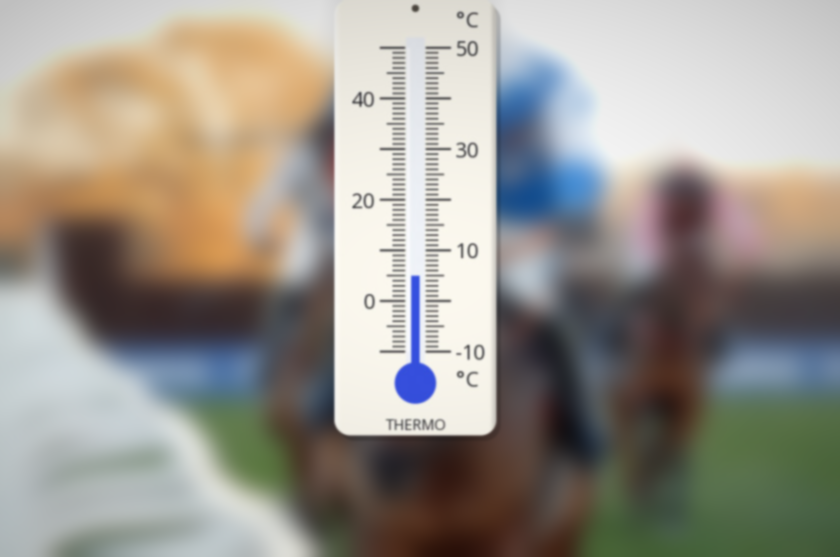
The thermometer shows 5 (°C)
